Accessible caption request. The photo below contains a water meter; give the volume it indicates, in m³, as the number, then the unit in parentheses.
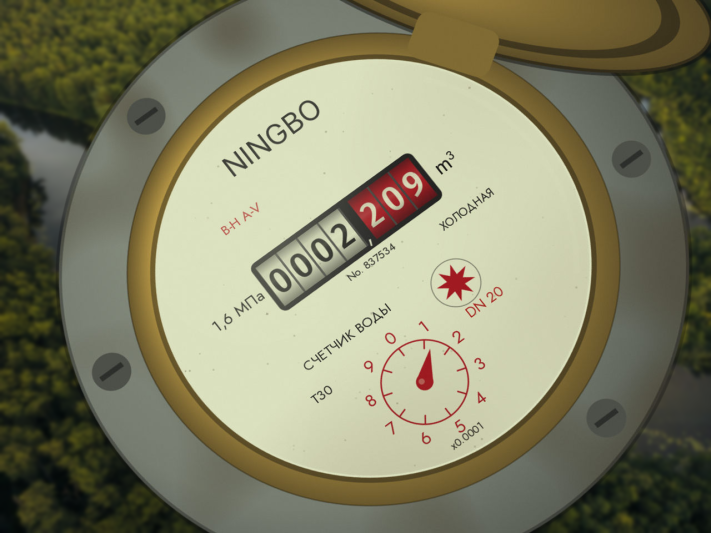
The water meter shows 2.2091 (m³)
